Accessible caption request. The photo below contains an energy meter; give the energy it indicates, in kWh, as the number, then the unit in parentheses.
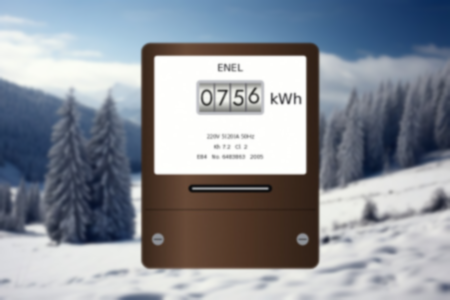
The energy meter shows 756 (kWh)
